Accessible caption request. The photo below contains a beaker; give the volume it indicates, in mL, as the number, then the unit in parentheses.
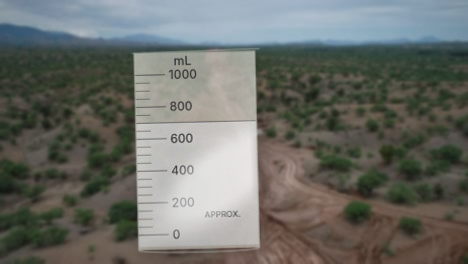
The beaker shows 700 (mL)
